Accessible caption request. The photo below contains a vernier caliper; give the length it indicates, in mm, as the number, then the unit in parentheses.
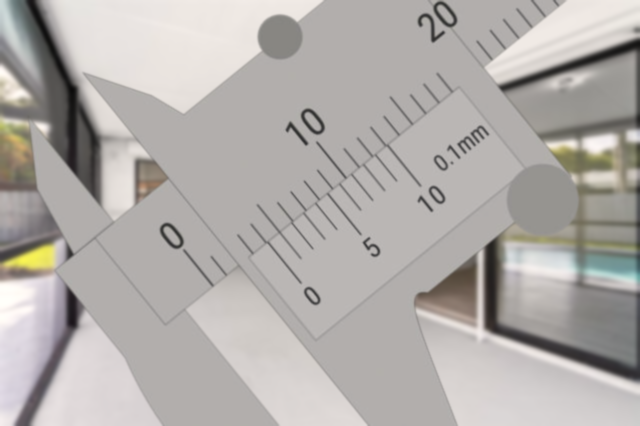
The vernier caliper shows 4.1 (mm)
